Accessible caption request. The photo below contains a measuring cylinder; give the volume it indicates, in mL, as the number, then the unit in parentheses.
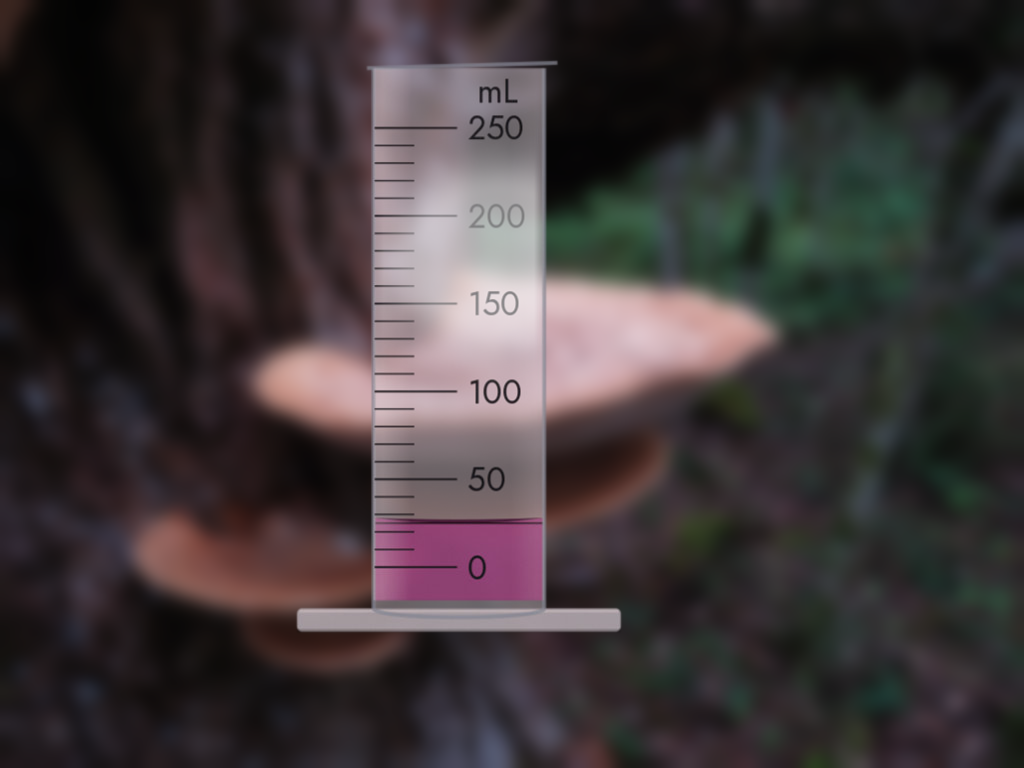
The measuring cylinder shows 25 (mL)
